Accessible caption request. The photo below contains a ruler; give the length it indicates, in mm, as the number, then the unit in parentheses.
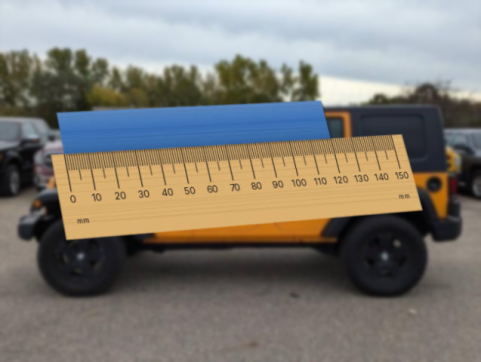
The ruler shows 120 (mm)
